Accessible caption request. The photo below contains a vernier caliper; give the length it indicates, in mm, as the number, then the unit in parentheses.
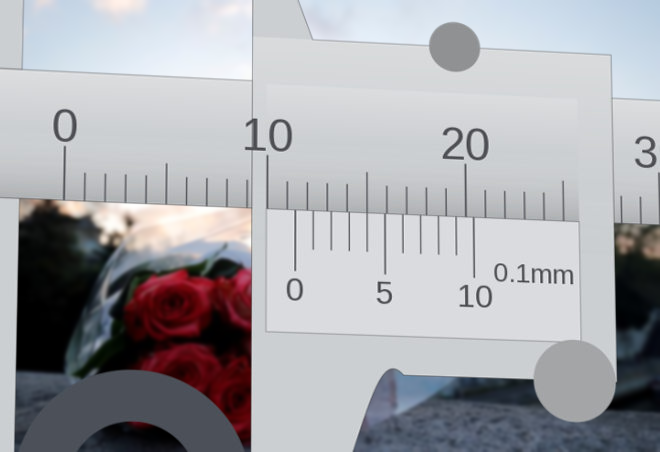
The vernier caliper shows 11.4 (mm)
